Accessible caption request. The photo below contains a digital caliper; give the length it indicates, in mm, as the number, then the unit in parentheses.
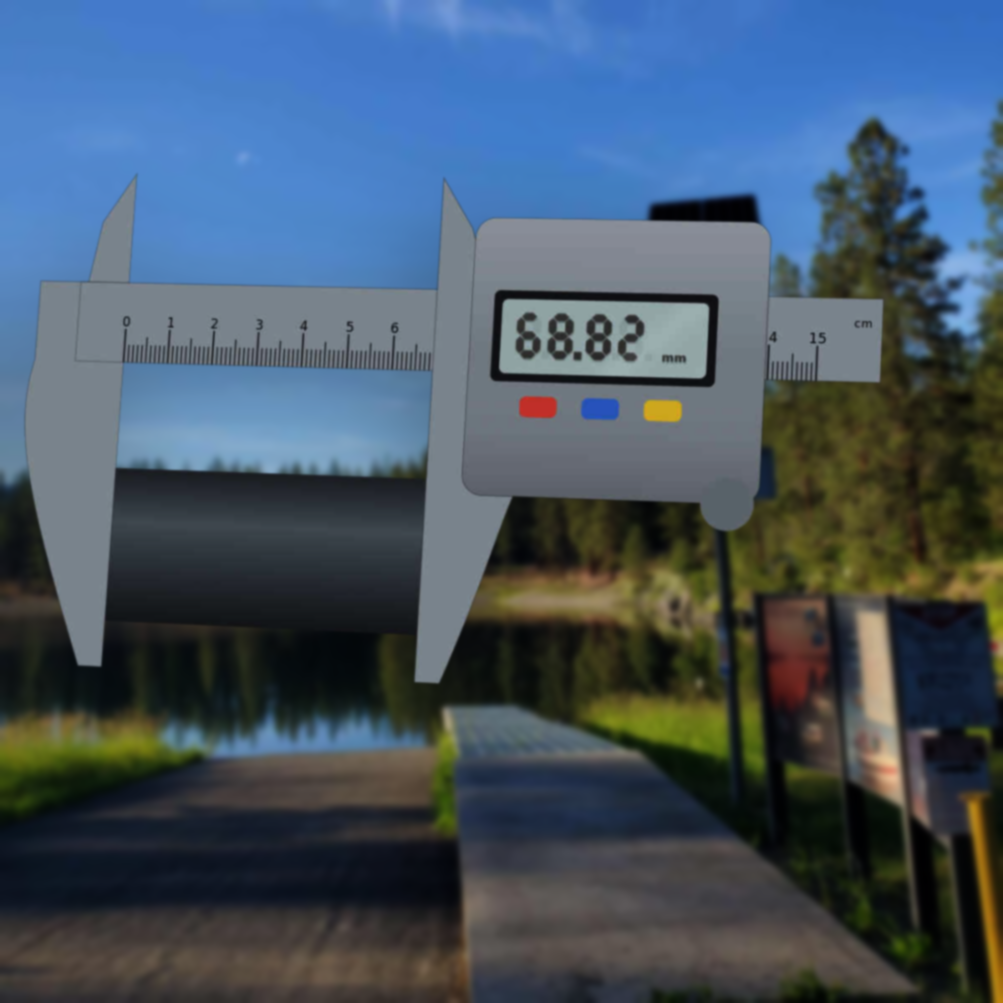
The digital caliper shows 68.82 (mm)
